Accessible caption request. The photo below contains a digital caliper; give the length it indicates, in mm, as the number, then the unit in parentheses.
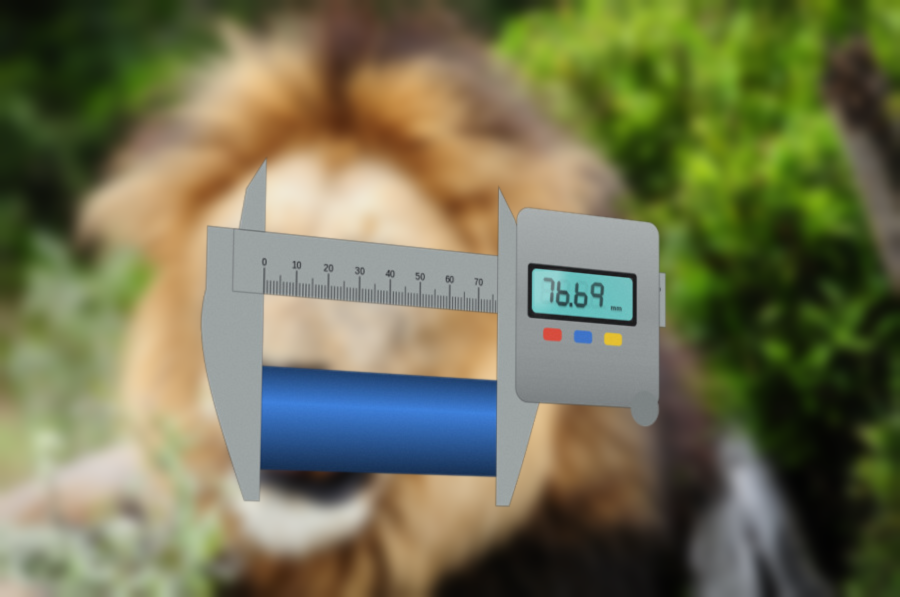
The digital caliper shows 76.69 (mm)
